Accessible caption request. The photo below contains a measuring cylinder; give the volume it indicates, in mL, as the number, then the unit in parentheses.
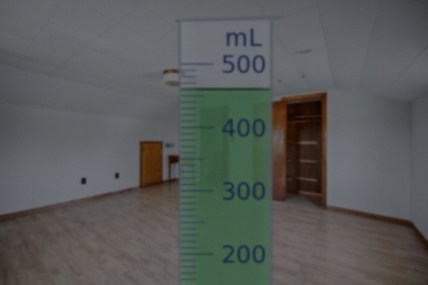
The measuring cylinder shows 460 (mL)
